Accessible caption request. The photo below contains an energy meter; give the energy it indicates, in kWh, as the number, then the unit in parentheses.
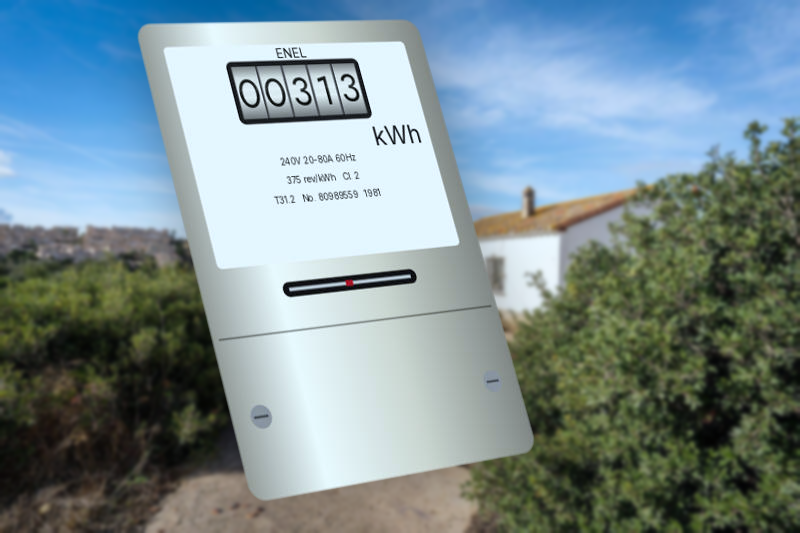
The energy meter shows 313 (kWh)
